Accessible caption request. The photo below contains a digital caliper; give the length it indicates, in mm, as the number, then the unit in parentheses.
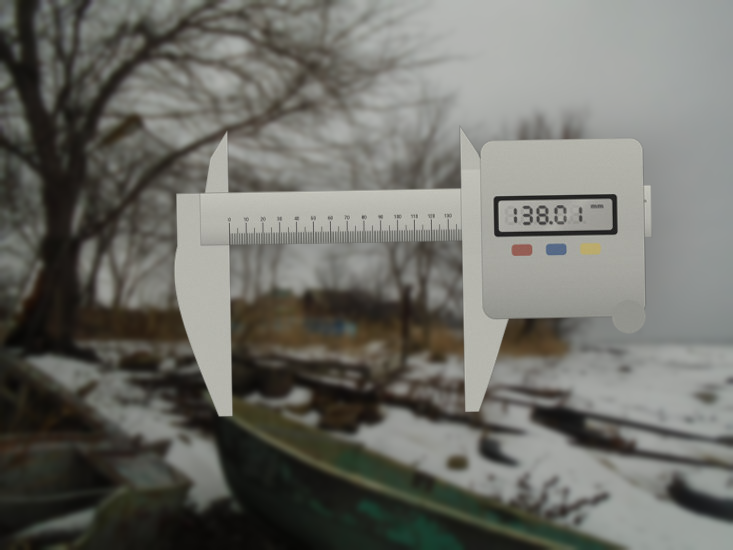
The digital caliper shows 138.01 (mm)
